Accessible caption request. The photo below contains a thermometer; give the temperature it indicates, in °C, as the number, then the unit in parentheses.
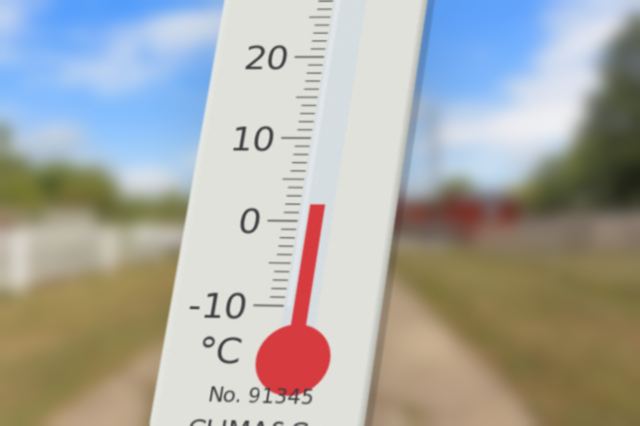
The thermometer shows 2 (°C)
